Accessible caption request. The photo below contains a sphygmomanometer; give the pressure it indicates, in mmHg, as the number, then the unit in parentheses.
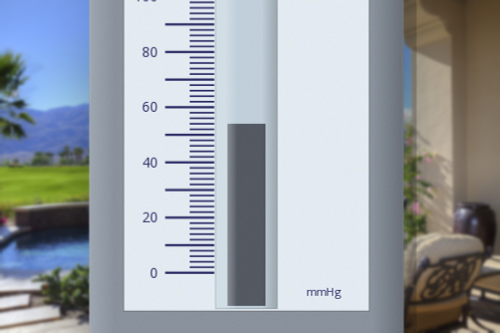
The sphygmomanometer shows 54 (mmHg)
